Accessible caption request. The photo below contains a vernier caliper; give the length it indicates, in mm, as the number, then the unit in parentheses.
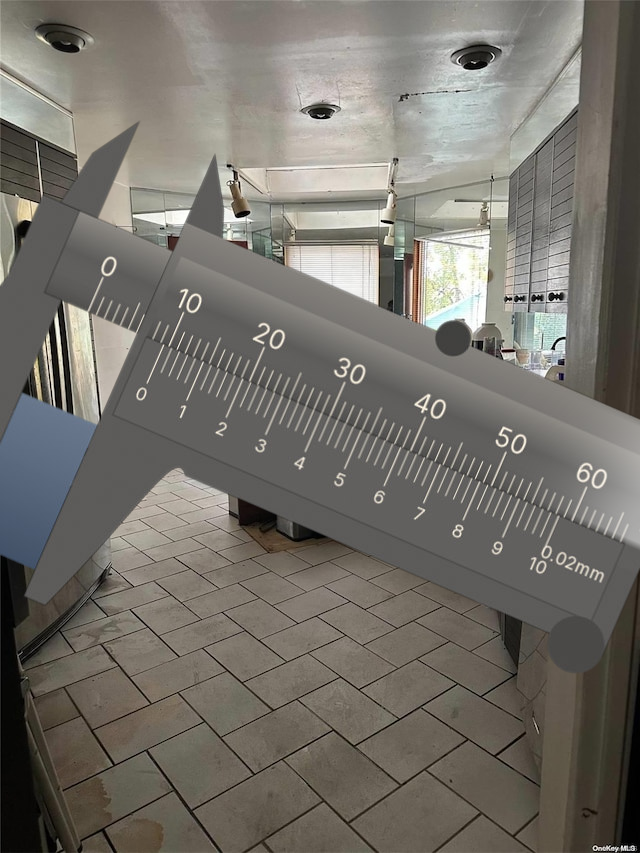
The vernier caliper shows 9.4 (mm)
